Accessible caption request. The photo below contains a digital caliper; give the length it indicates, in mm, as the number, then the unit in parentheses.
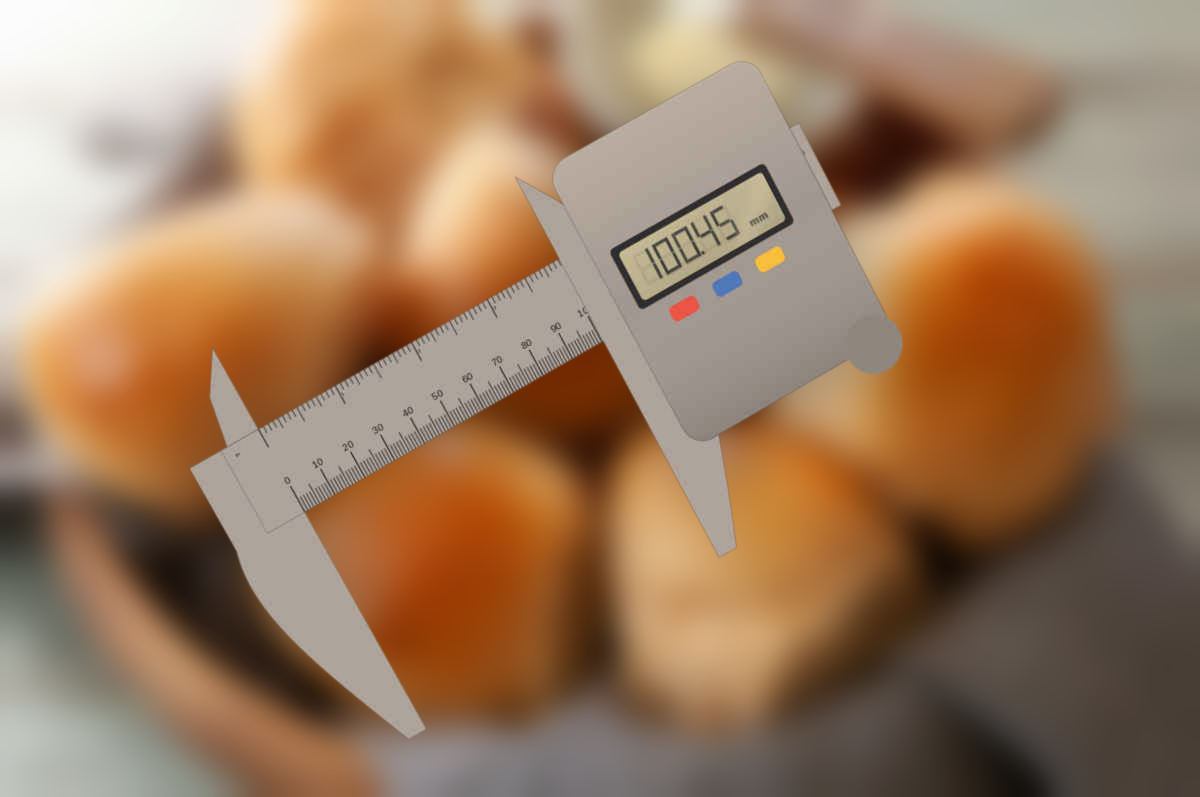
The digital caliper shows 100.45 (mm)
